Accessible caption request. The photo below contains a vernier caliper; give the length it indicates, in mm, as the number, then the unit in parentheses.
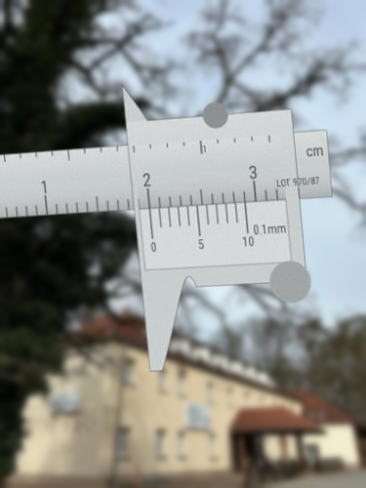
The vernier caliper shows 20.0 (mm)
